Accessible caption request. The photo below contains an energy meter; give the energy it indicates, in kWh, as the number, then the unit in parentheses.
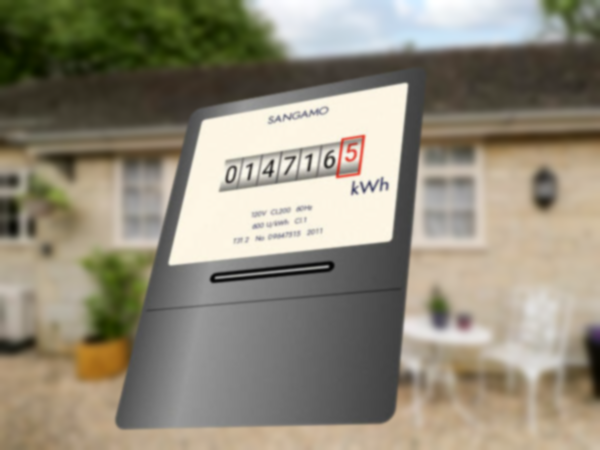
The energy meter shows 14716.5 (kWh)
